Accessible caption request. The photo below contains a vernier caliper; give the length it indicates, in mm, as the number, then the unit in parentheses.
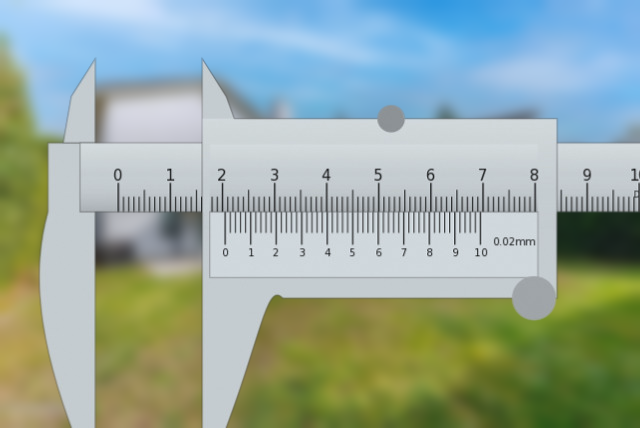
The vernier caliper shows 20.5 (mm)
